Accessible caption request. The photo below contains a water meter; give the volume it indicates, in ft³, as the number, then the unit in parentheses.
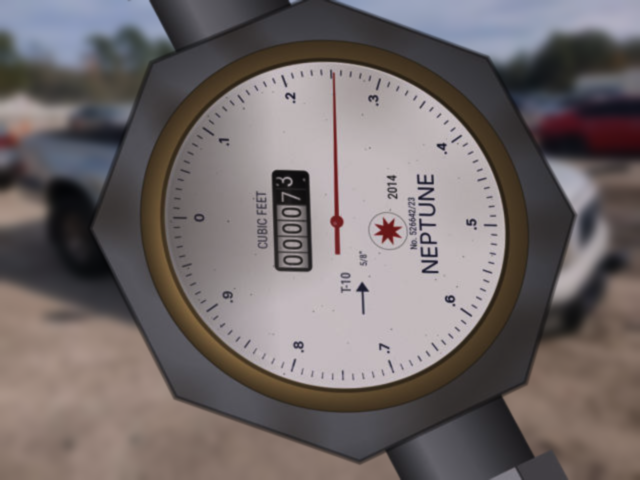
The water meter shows 73.25 (ft³)
